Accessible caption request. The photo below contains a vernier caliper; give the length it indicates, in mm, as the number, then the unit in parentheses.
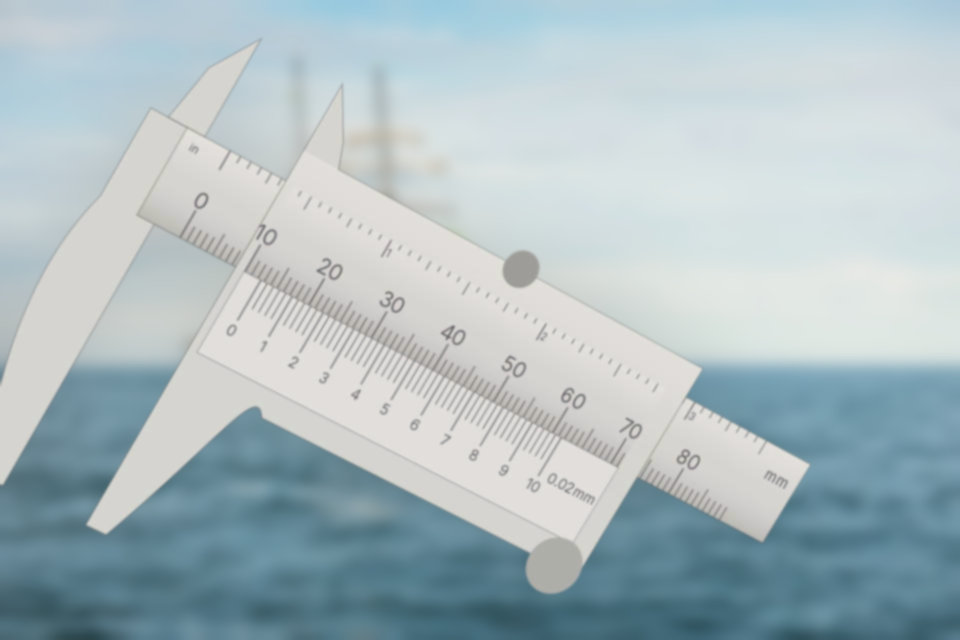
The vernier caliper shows 12.5 (mm)
